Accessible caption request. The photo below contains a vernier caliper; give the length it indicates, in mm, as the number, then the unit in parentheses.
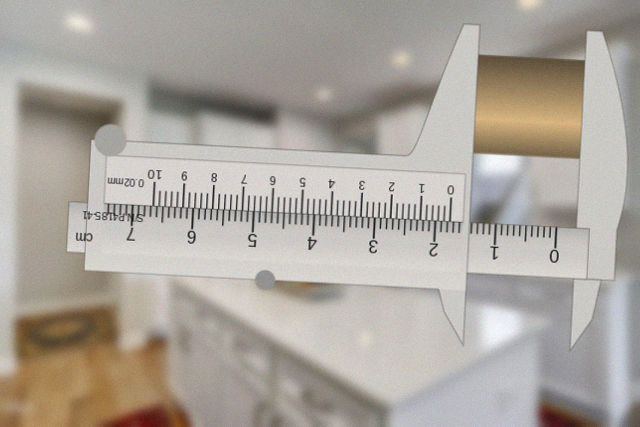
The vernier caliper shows 17.6 (mm)
